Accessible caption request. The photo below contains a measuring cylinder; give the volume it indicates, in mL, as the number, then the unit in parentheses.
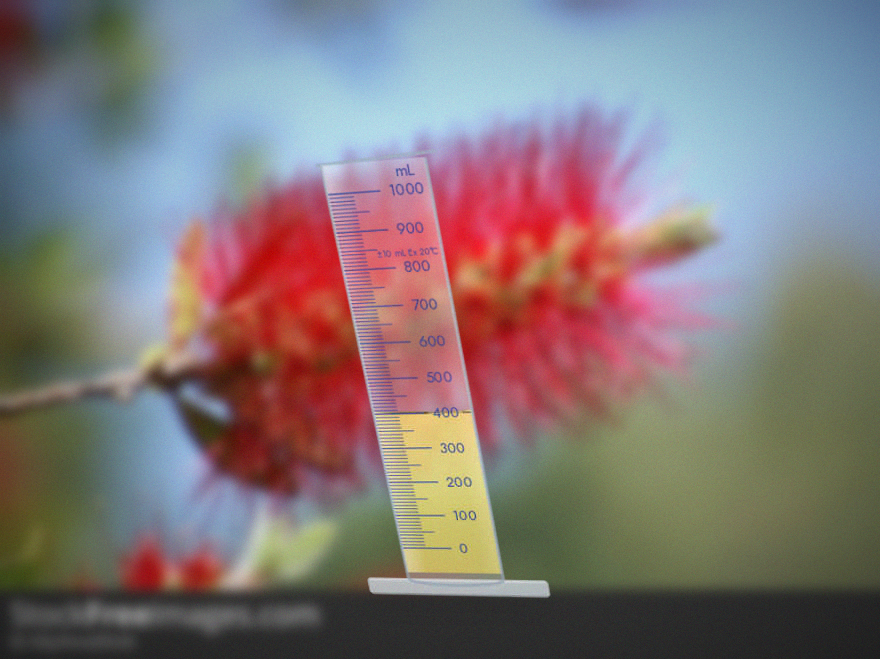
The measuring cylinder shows 400 (mL)
